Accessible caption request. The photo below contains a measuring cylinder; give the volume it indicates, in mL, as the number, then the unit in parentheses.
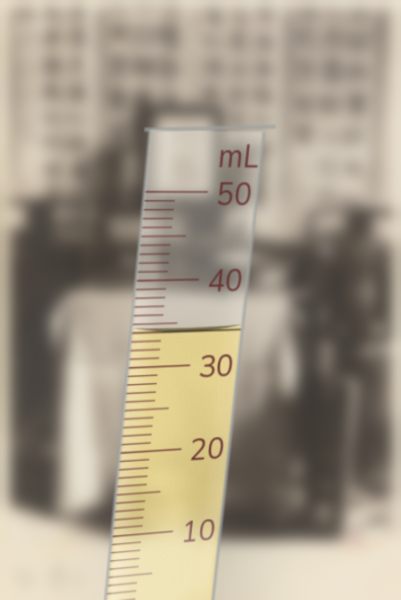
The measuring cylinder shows 34 (mL)
